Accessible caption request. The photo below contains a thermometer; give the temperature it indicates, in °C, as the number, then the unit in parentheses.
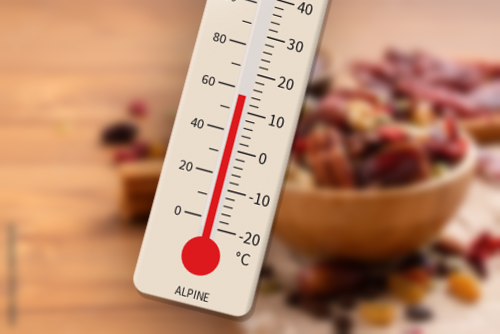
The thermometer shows 14 (°C)
